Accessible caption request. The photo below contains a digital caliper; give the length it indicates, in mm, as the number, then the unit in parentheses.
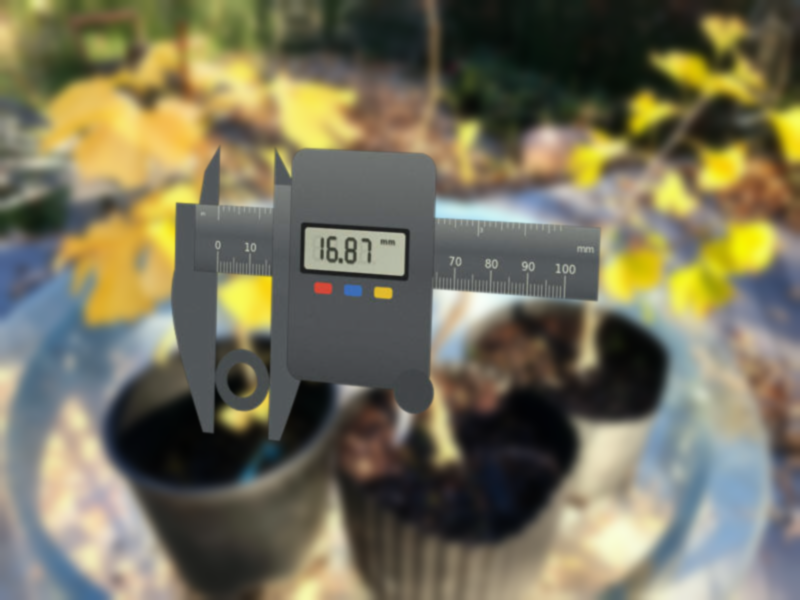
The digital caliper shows 16.87 (mm)
